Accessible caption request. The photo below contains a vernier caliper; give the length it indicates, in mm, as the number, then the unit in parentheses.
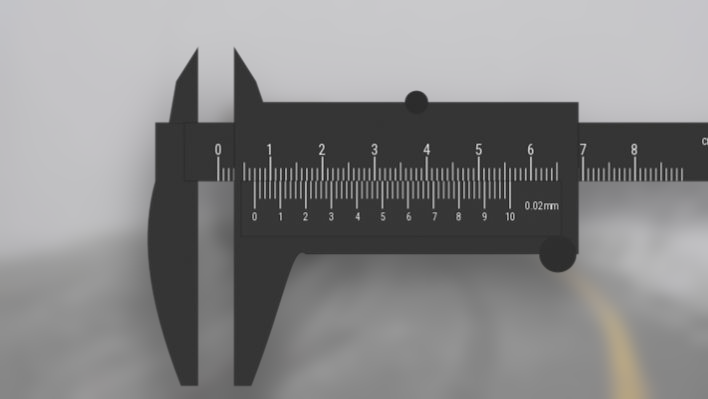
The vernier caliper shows 7.0 (mm)
